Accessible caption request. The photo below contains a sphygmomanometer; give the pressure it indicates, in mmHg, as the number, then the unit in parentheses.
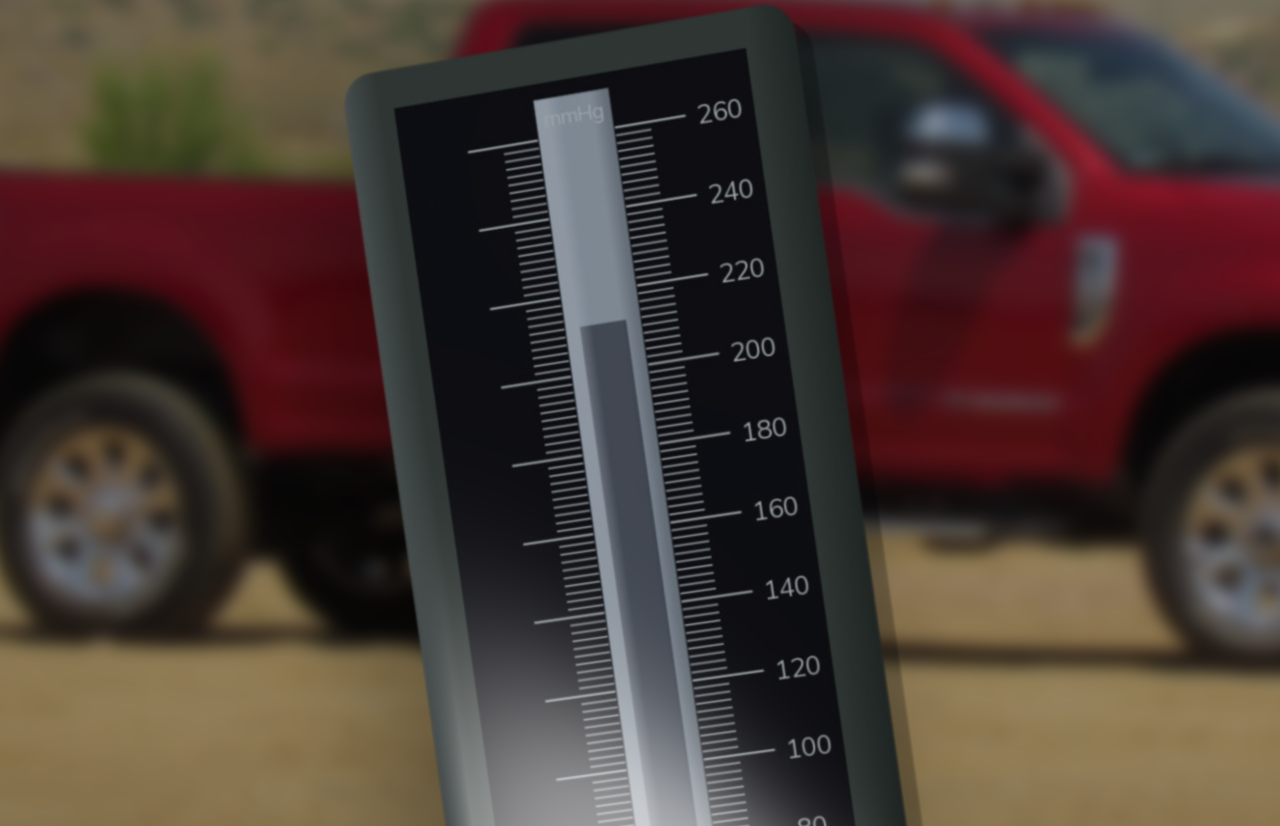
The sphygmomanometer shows 212 (mmHg)
